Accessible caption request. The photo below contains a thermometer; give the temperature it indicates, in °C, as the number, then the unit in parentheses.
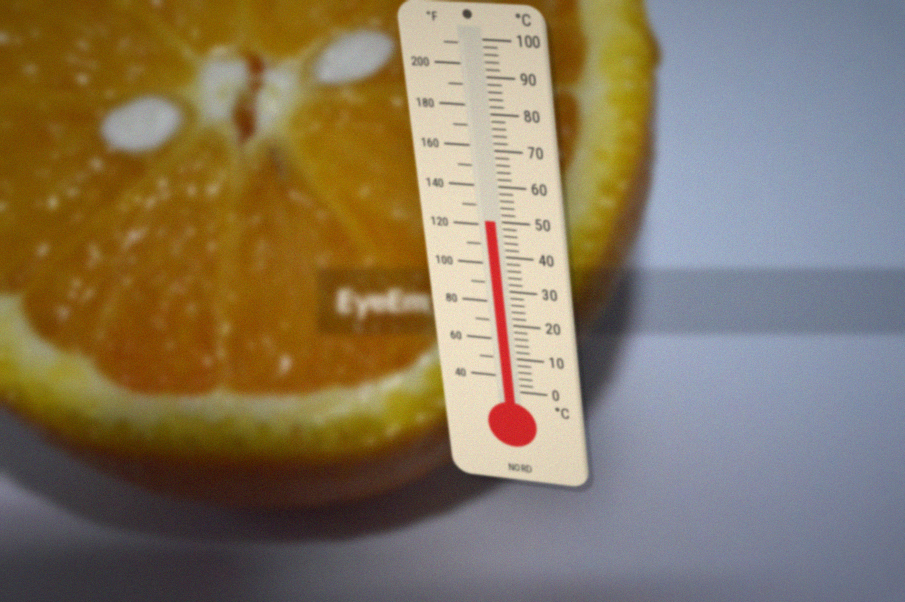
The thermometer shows 50 (°C)
